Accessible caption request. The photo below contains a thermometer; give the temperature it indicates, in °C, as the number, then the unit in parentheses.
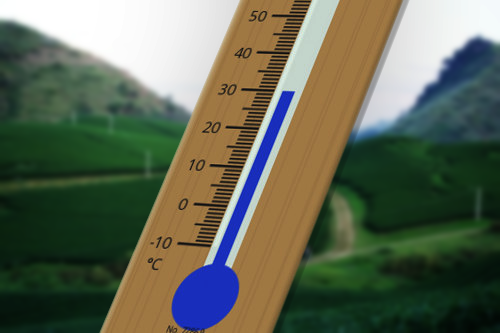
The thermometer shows 30 (°C)
